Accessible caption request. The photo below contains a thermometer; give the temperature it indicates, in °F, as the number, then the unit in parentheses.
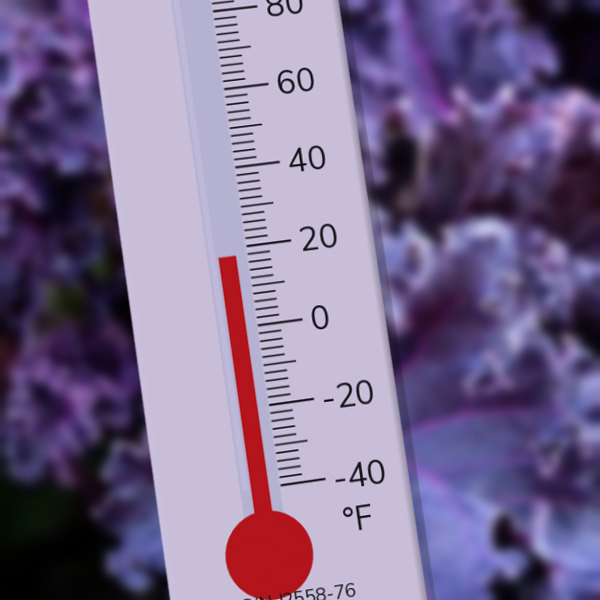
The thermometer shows 18 (°F)
